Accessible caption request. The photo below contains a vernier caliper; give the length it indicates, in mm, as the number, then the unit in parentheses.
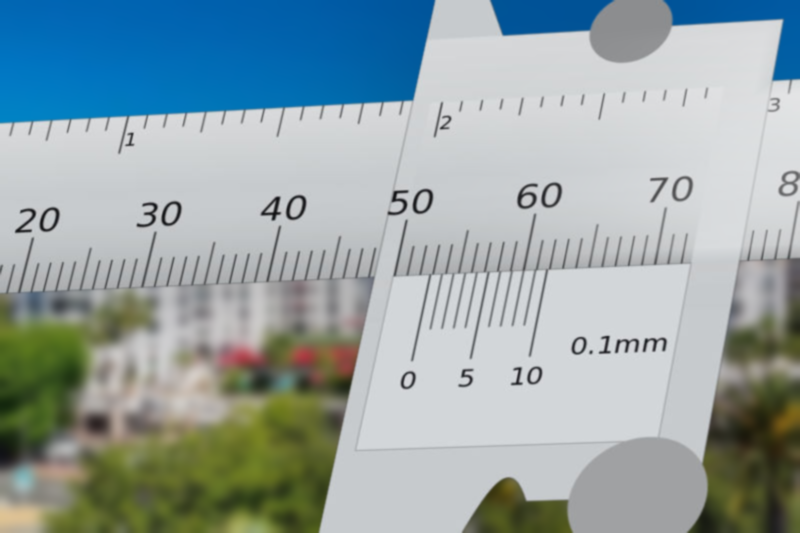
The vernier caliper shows 52.8 (mm)
